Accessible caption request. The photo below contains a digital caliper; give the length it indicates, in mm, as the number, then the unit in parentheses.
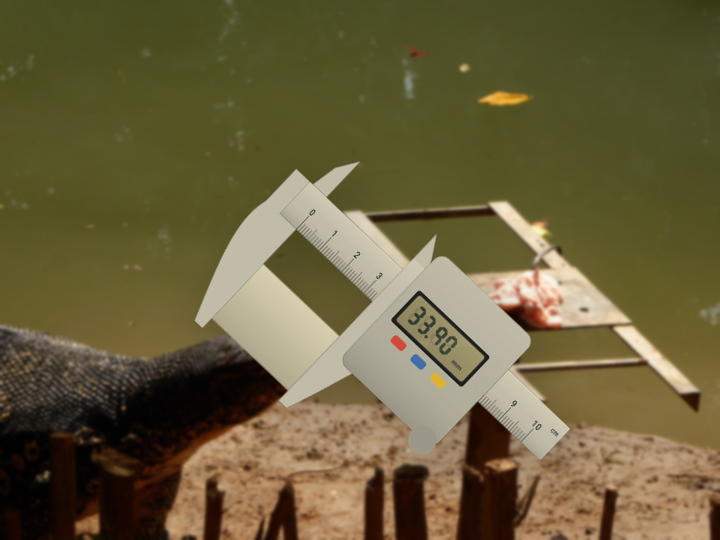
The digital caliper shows 33.90 (mm)
